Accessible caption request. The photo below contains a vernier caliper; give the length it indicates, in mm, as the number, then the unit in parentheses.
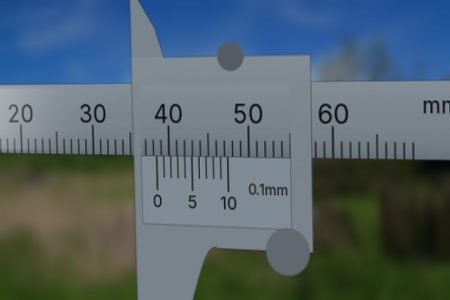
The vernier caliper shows 38.4 (mm)
